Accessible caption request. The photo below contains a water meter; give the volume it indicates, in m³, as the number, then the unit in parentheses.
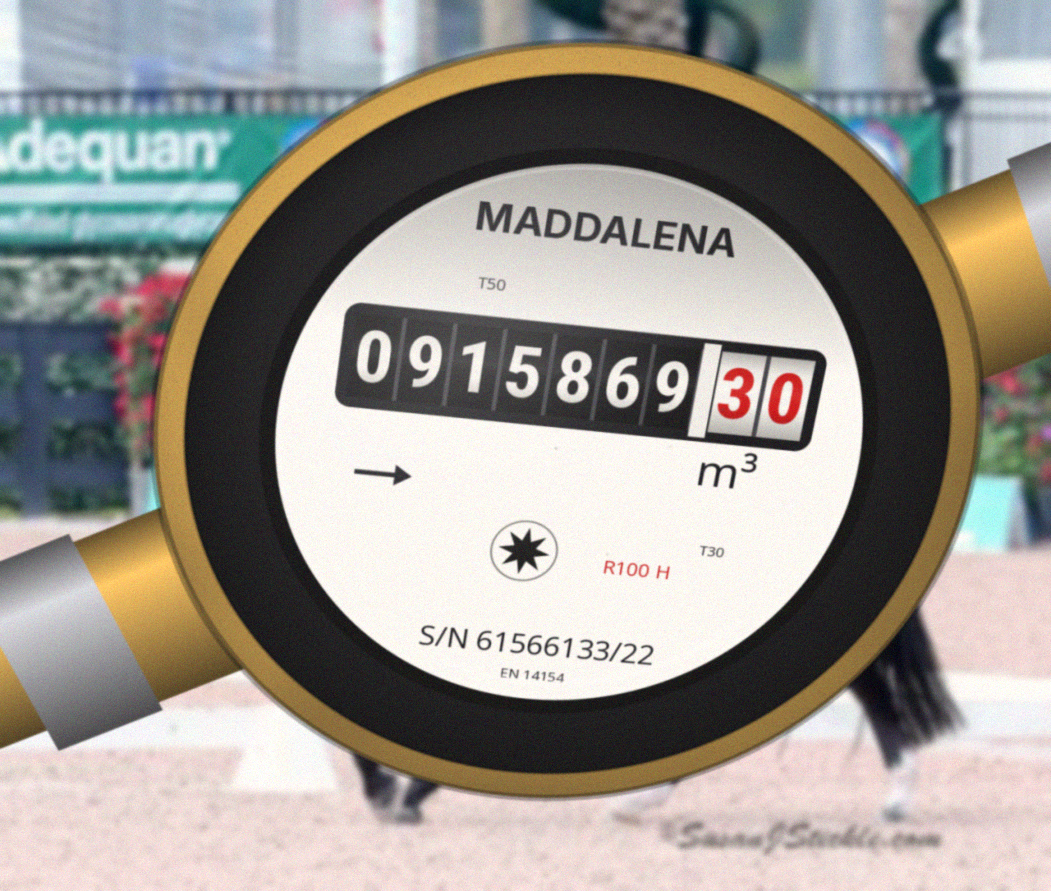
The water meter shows 915869.30 (m³)
